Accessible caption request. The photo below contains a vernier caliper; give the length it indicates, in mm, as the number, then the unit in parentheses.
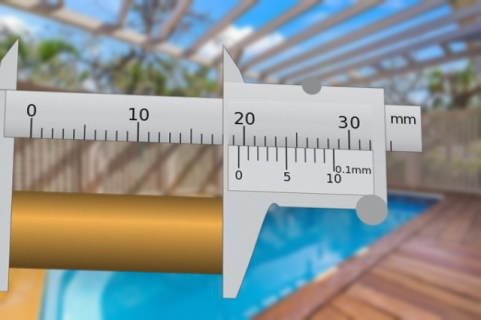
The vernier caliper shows 19.5 (mm)
